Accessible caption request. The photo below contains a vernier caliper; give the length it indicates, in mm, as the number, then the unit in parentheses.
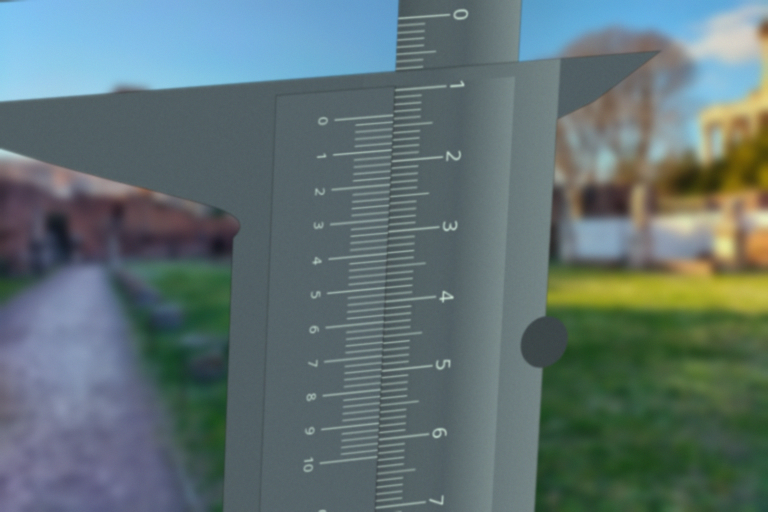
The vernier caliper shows 13.5 (mm)
